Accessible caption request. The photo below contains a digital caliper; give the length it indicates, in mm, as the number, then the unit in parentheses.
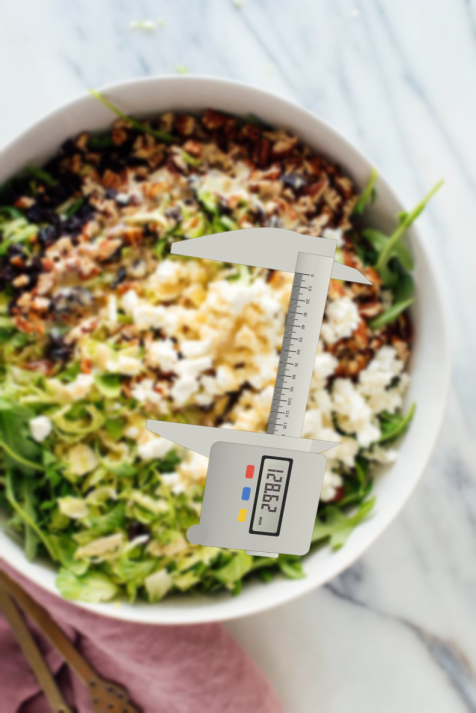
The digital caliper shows 128.62 (mm)
